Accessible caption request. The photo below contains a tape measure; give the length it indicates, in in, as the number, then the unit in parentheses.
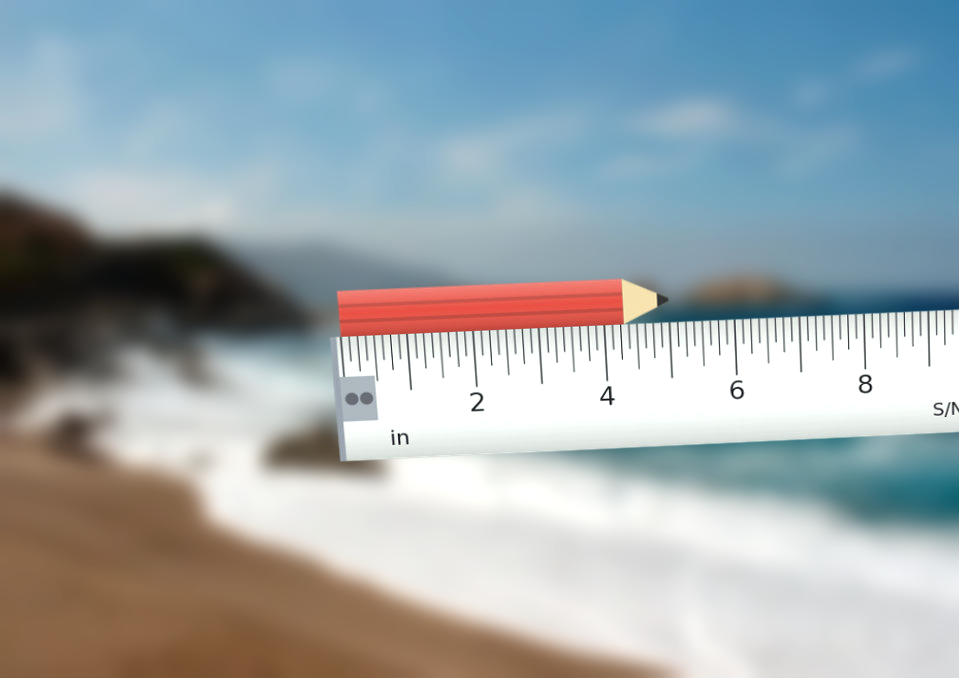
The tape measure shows 5 (in)
